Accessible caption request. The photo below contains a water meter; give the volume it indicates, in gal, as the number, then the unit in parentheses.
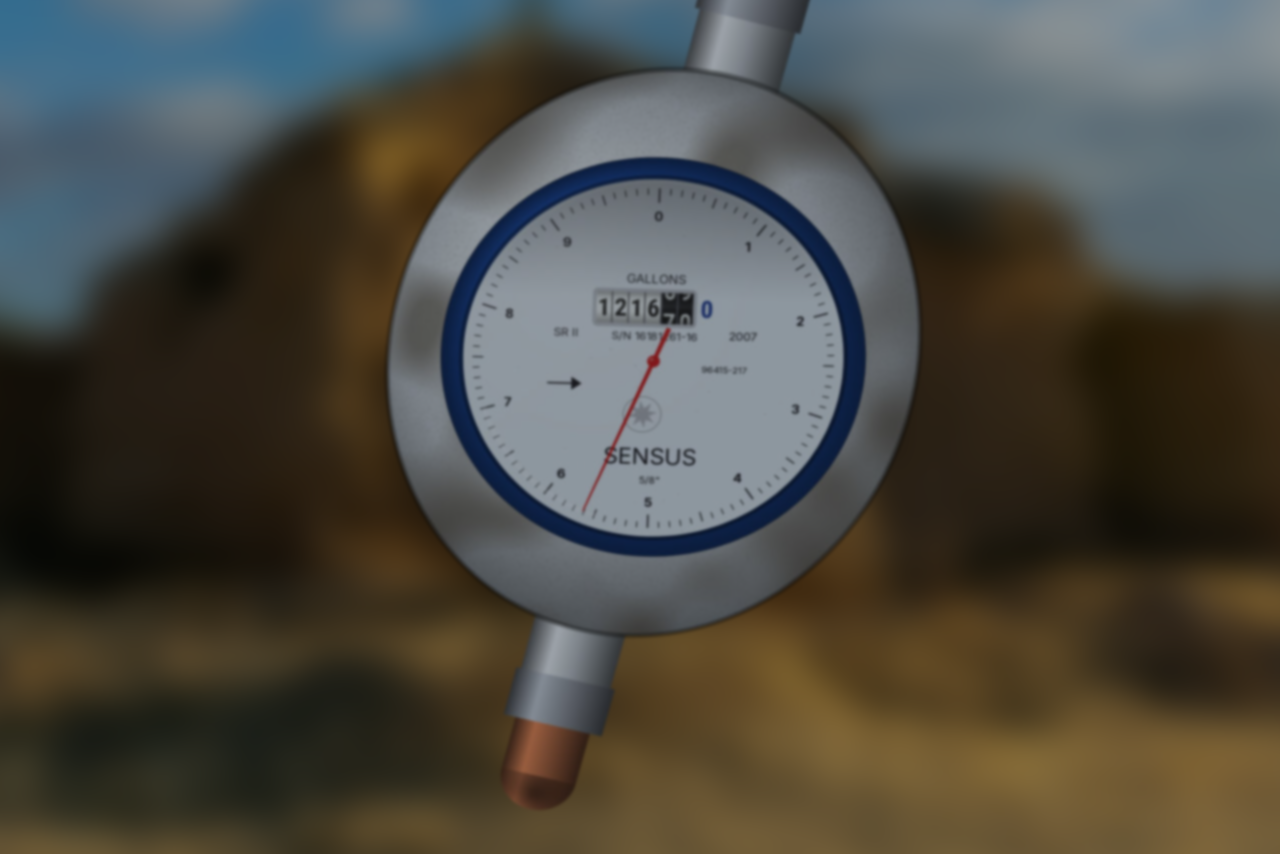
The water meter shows 1216695.6 (gal)
